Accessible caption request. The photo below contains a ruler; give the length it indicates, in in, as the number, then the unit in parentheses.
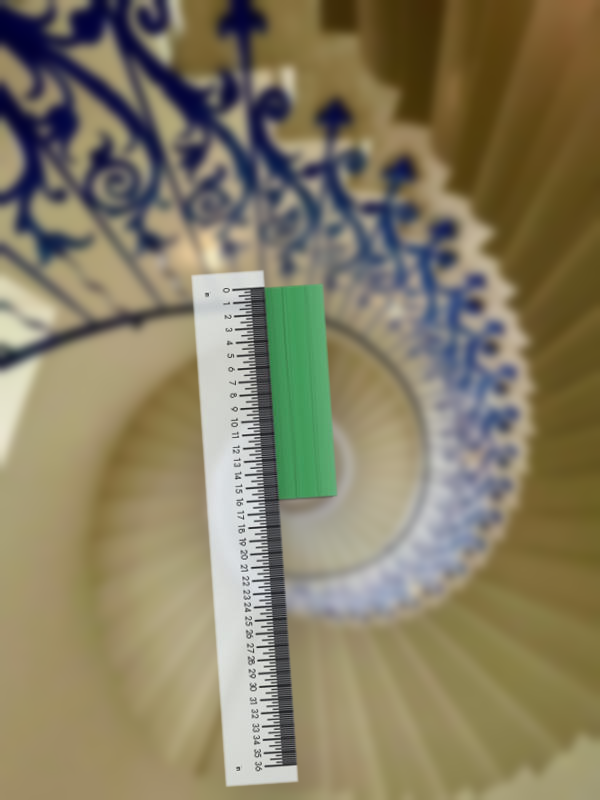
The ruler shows 16 (in)
